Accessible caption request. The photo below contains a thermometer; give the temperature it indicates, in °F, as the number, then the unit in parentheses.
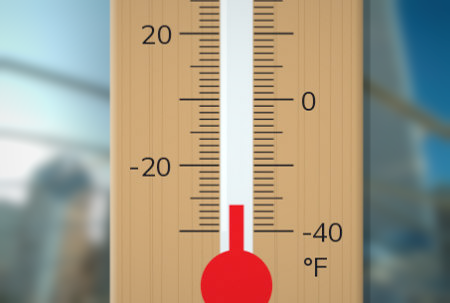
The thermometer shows -32 (°F)
